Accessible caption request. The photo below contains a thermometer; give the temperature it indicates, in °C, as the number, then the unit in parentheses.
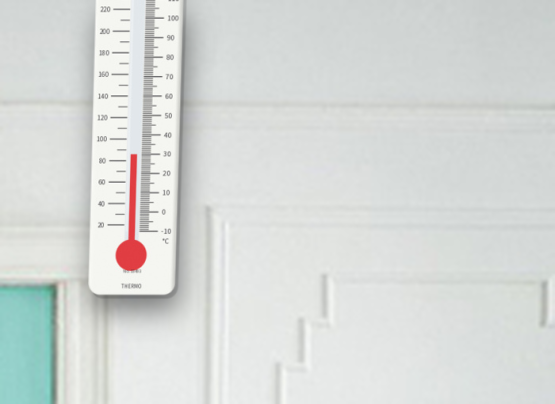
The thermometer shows 30 (°C)
